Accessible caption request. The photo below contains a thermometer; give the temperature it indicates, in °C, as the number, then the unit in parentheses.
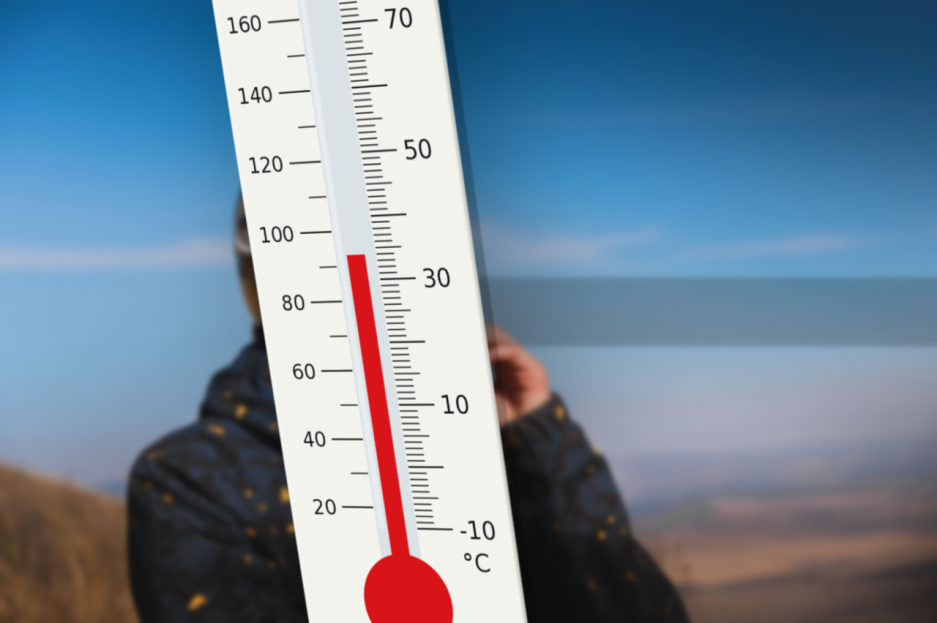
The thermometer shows 34 (°C)
